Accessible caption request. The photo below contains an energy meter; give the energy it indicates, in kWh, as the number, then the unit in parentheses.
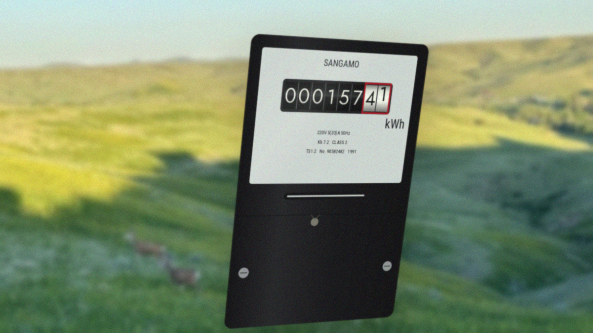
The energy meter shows 157.41 (kWh)
